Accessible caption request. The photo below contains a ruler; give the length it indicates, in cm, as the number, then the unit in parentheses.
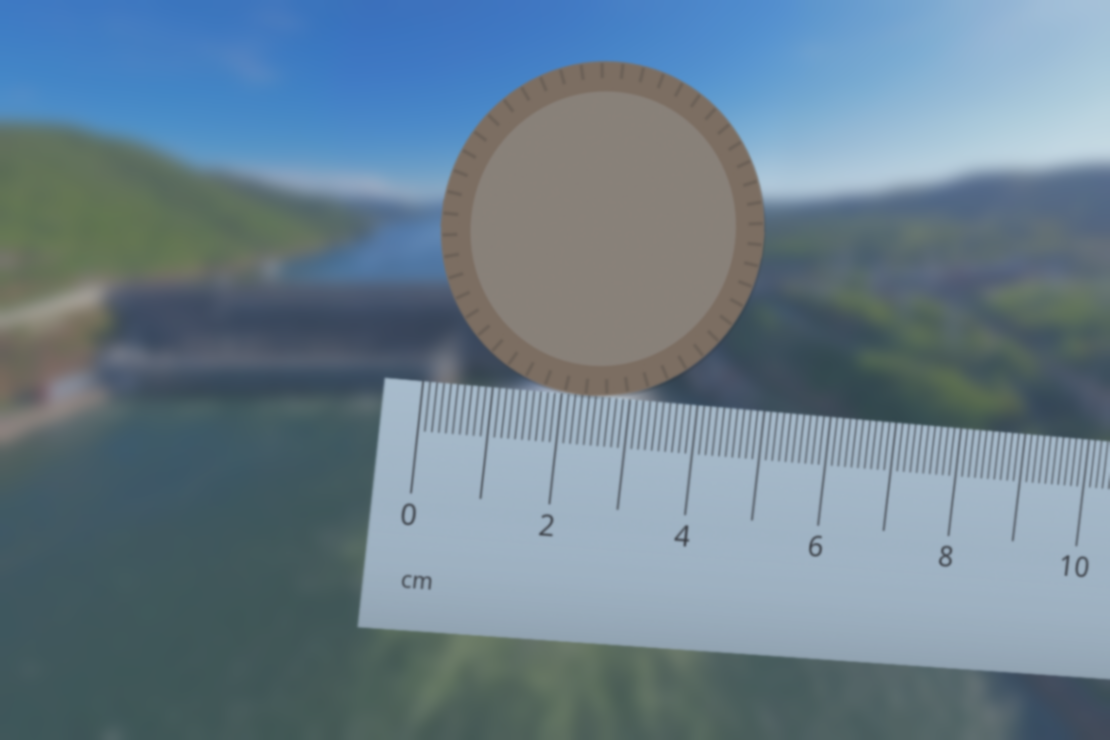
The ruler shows 4.7 (cm)
